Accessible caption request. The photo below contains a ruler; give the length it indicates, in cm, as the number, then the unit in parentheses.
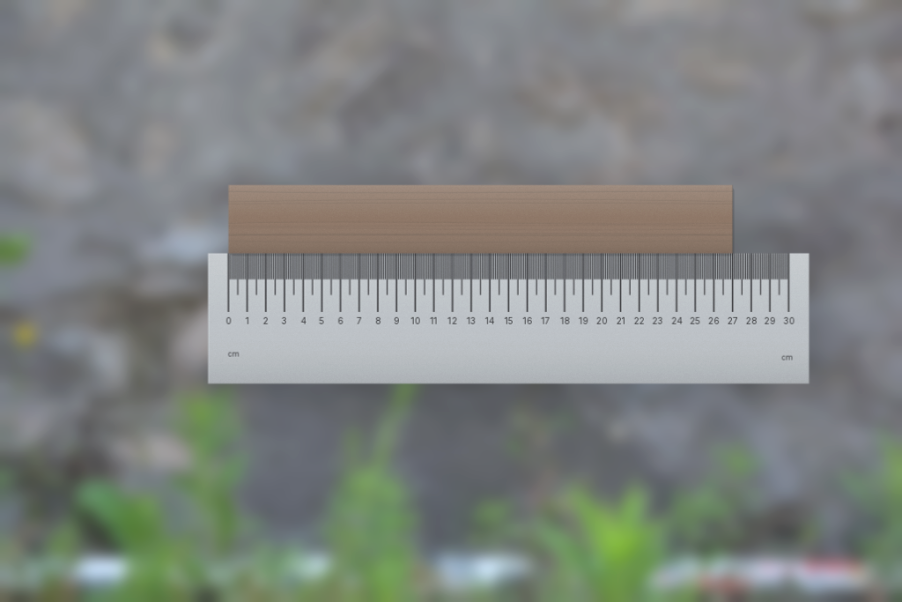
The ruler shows 27 (cm)
